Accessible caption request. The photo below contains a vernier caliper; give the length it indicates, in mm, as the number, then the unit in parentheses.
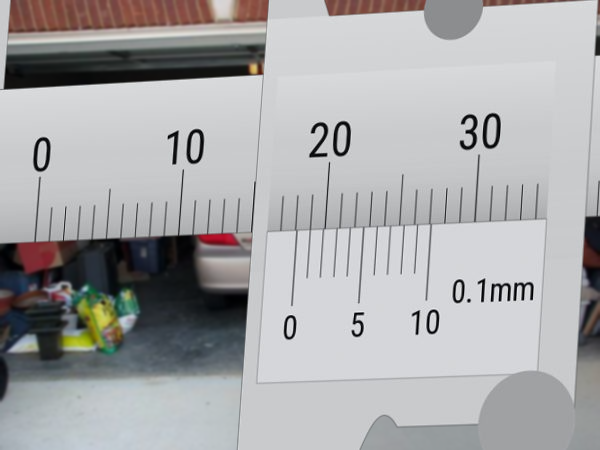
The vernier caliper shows 18.1 (mm)
